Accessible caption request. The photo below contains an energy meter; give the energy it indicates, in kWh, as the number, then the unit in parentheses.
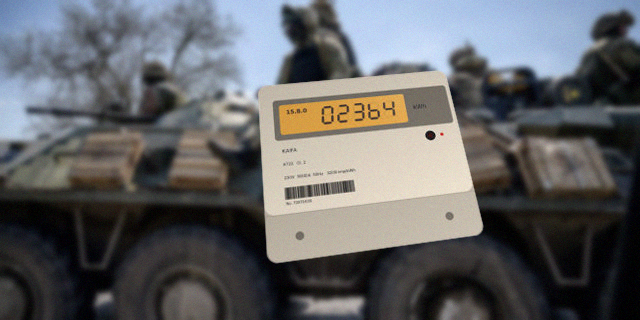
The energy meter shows 2364 (kWh)
